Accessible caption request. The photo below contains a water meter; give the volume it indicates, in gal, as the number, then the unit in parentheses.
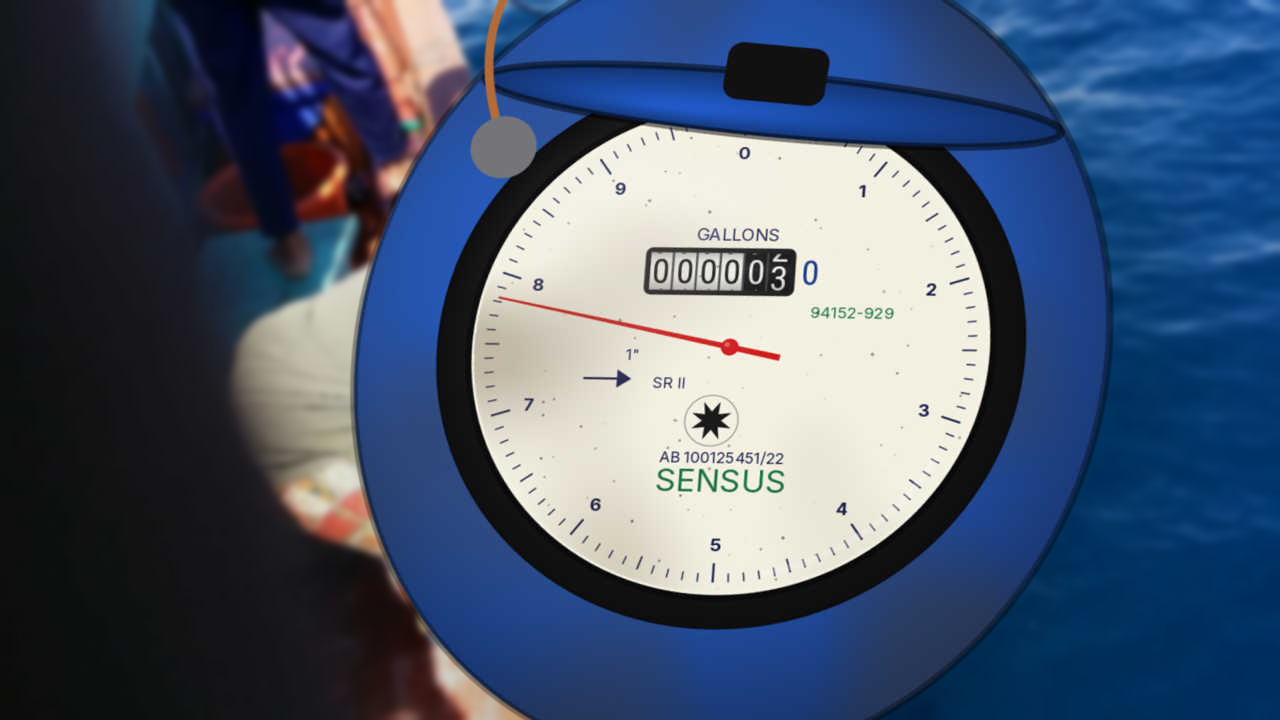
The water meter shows 27.8 (gal)
